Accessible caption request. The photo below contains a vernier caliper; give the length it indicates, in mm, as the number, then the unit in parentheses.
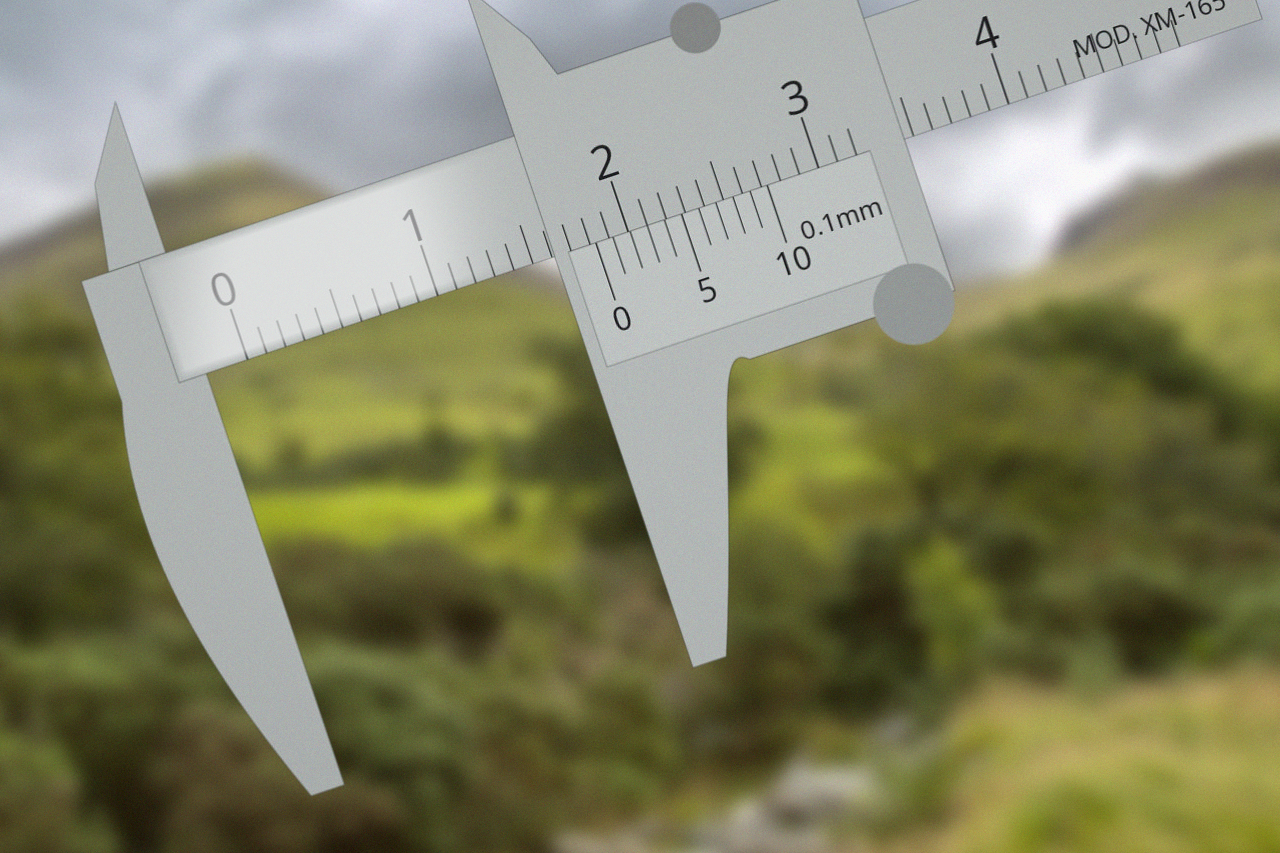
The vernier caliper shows 18.3 (mm)
